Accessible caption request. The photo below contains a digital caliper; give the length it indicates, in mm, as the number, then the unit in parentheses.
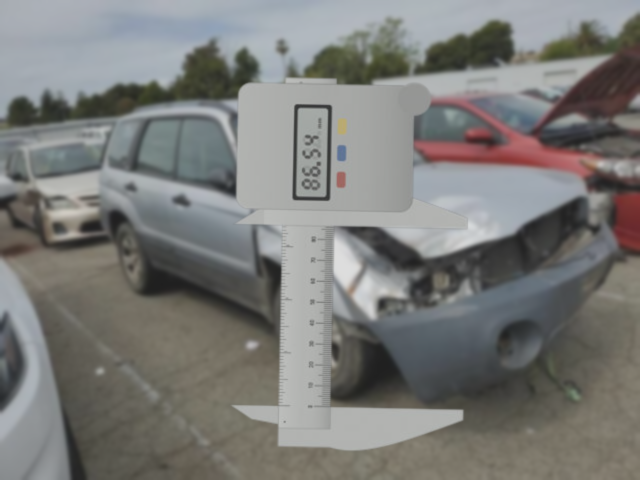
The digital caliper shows 86.54 (mm)
